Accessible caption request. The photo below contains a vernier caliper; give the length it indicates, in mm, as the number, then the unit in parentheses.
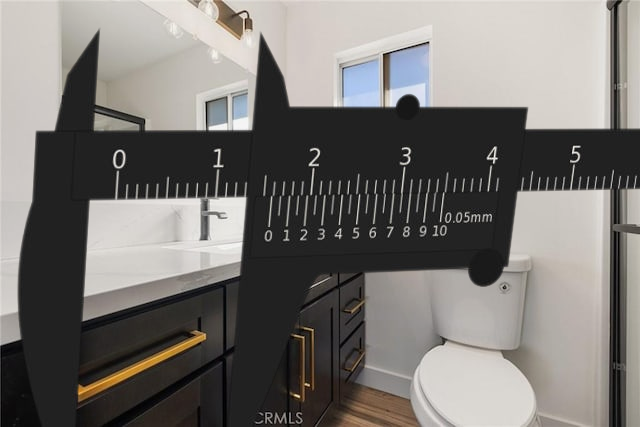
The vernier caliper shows 15.8 (mm)
